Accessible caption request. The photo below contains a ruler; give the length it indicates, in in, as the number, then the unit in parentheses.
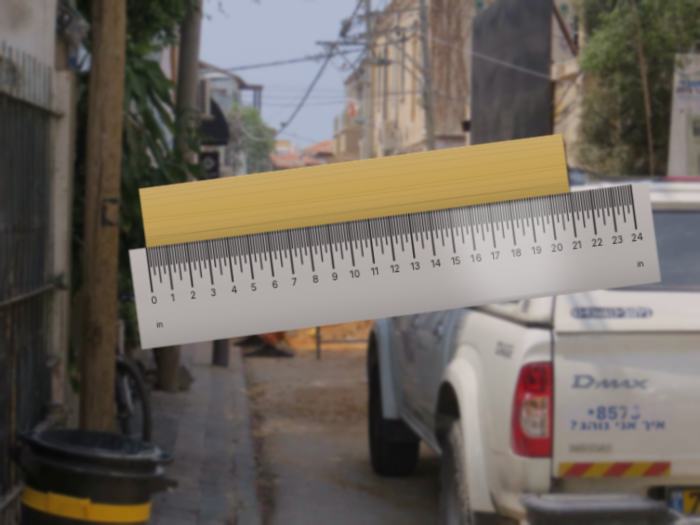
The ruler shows 21 (in)
